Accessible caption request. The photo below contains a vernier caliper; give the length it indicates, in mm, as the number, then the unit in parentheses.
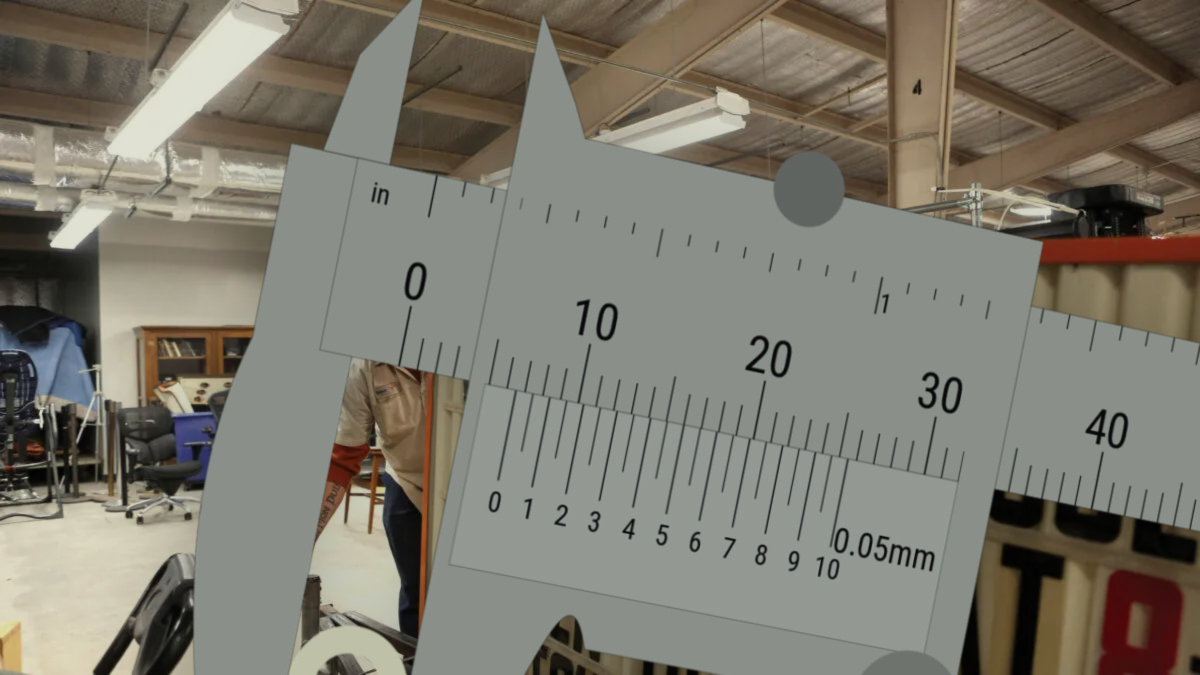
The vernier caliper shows 6.5 (mm)
